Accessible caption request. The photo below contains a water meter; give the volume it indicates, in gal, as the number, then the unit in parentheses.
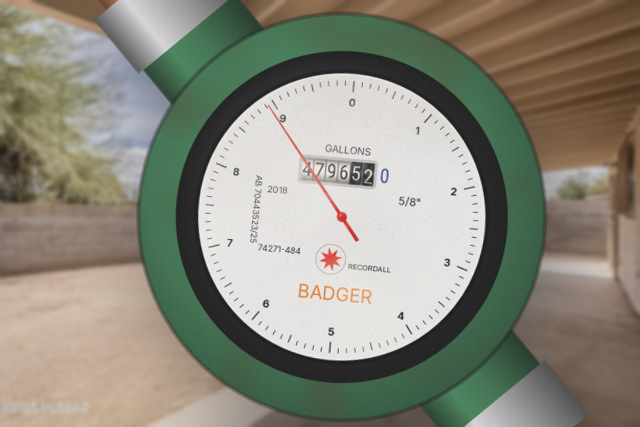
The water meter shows 4796518.9 (gal)
